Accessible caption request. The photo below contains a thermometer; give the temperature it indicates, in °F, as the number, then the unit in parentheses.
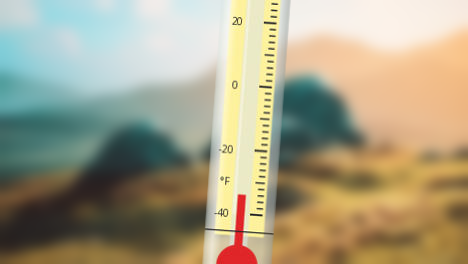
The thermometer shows -34 (°F)
